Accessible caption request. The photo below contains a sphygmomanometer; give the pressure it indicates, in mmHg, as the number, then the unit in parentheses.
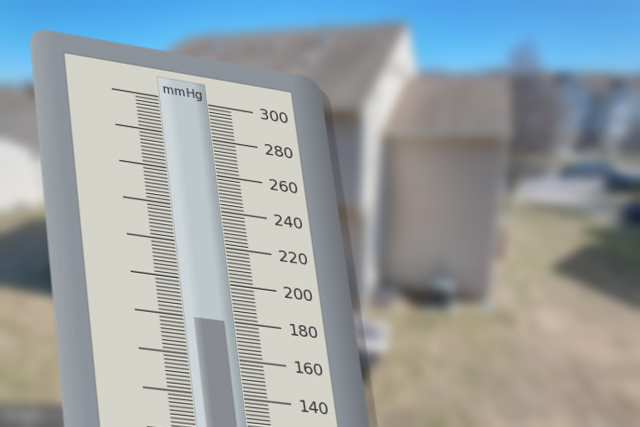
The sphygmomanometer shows 180 (mmHg)
